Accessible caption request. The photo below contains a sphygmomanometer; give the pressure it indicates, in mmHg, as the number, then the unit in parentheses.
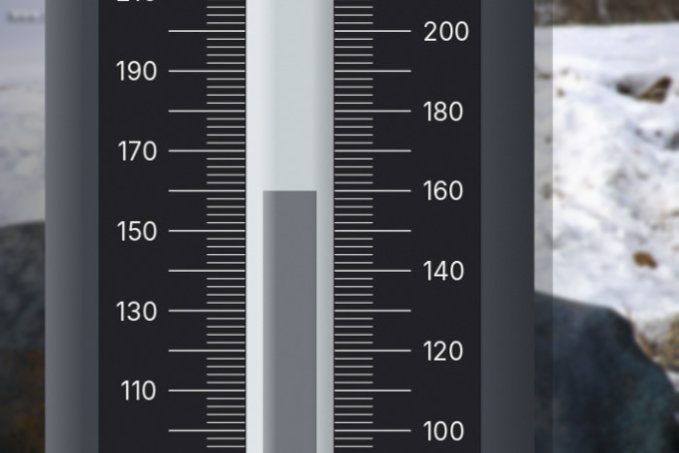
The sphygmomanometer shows 160 (mmHg)
